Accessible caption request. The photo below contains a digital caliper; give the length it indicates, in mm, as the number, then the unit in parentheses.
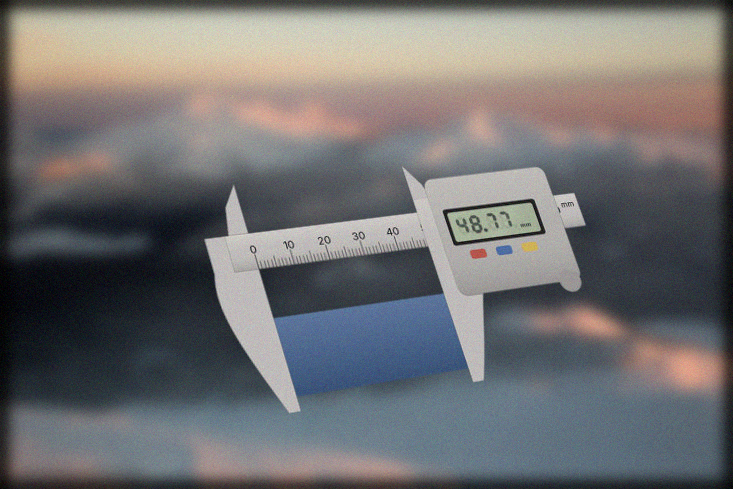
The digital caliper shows 48.77 (mm)
